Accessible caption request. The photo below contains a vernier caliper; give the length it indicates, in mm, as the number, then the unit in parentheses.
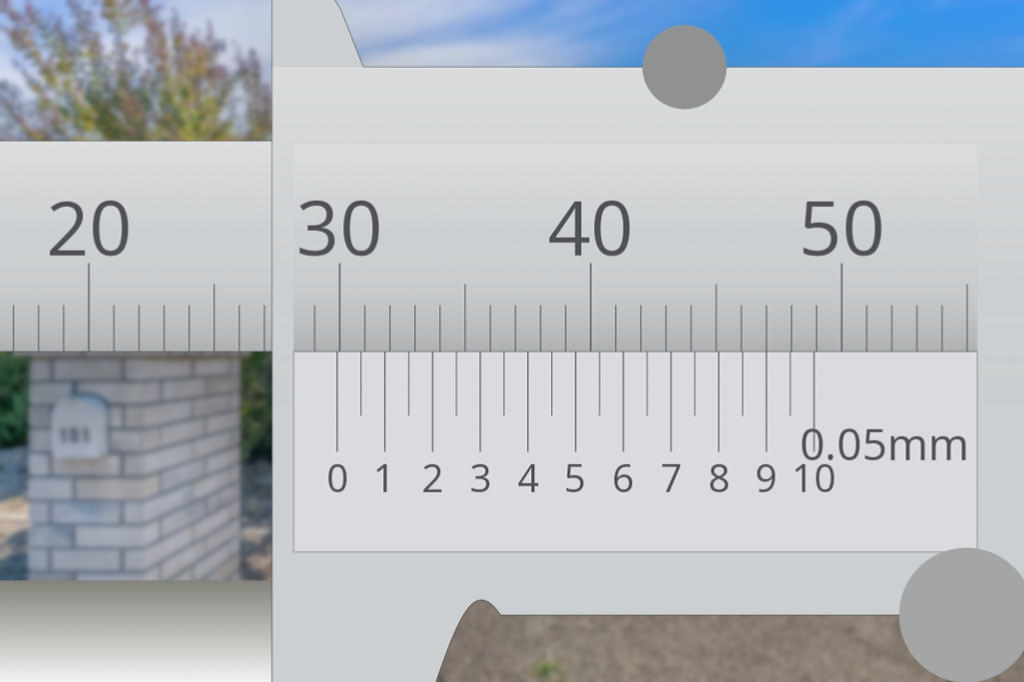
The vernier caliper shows 29.90 (mm)
